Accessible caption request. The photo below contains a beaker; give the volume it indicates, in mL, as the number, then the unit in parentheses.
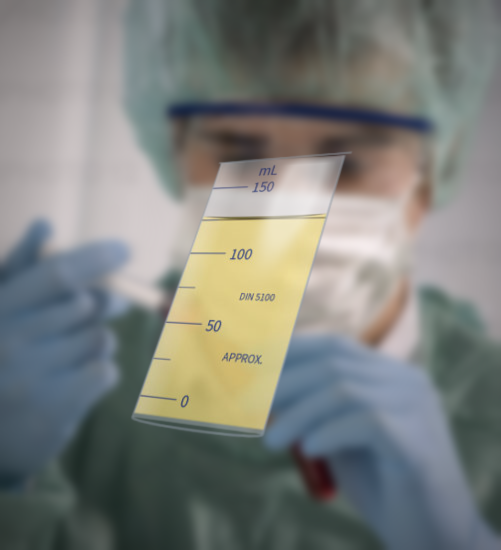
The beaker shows 125 (mL)
